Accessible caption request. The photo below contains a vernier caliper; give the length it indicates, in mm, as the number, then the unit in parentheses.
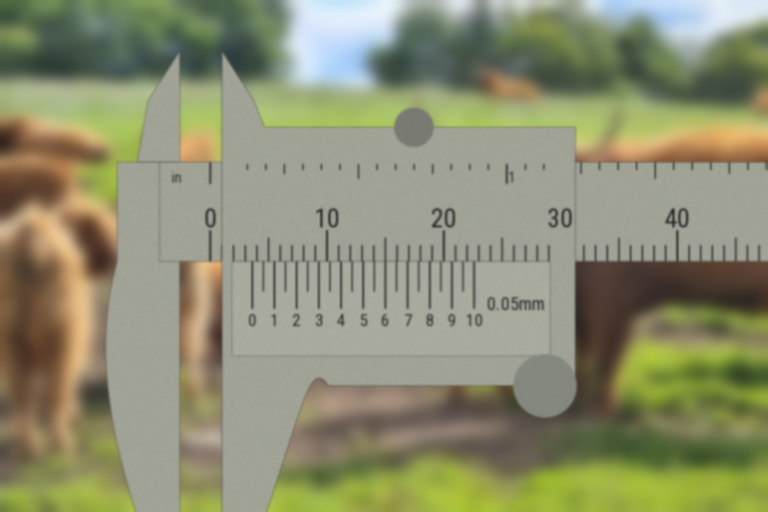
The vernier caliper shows 3.6 (mm)
